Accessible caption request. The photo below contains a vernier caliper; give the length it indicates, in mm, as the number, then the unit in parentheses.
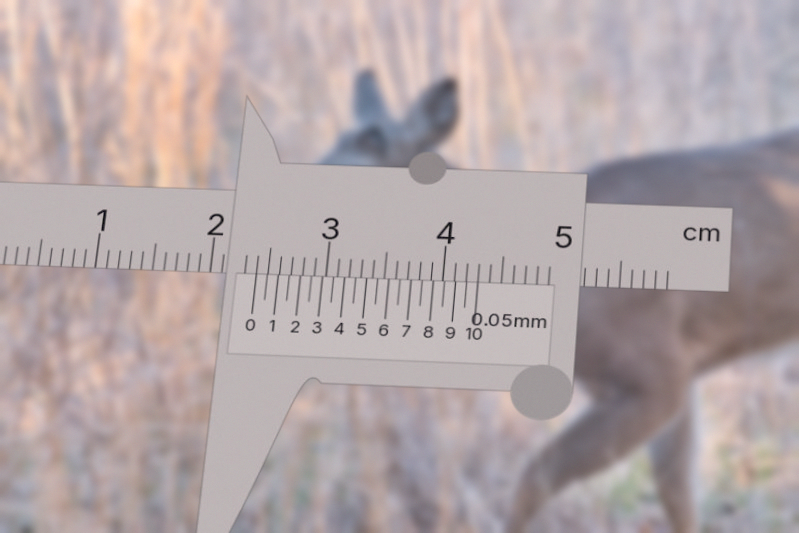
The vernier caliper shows 24.0 (mm)
